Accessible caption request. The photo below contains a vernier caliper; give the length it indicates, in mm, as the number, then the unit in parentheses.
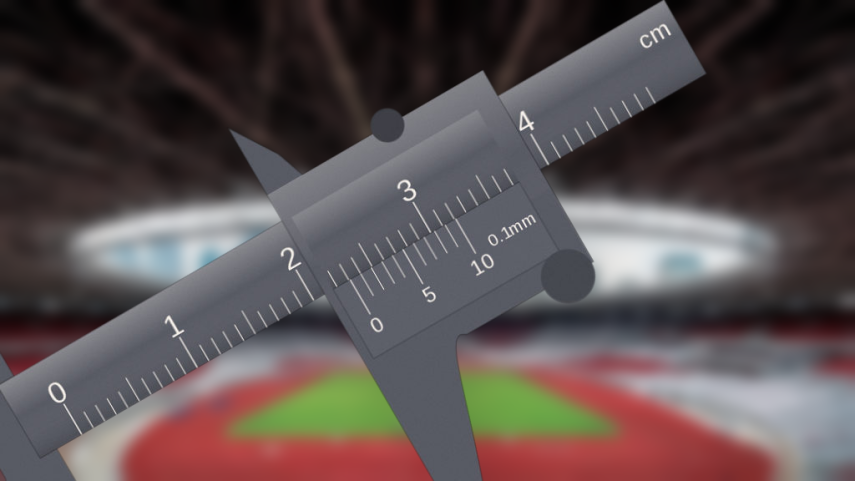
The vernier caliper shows 23.1 (mm)
